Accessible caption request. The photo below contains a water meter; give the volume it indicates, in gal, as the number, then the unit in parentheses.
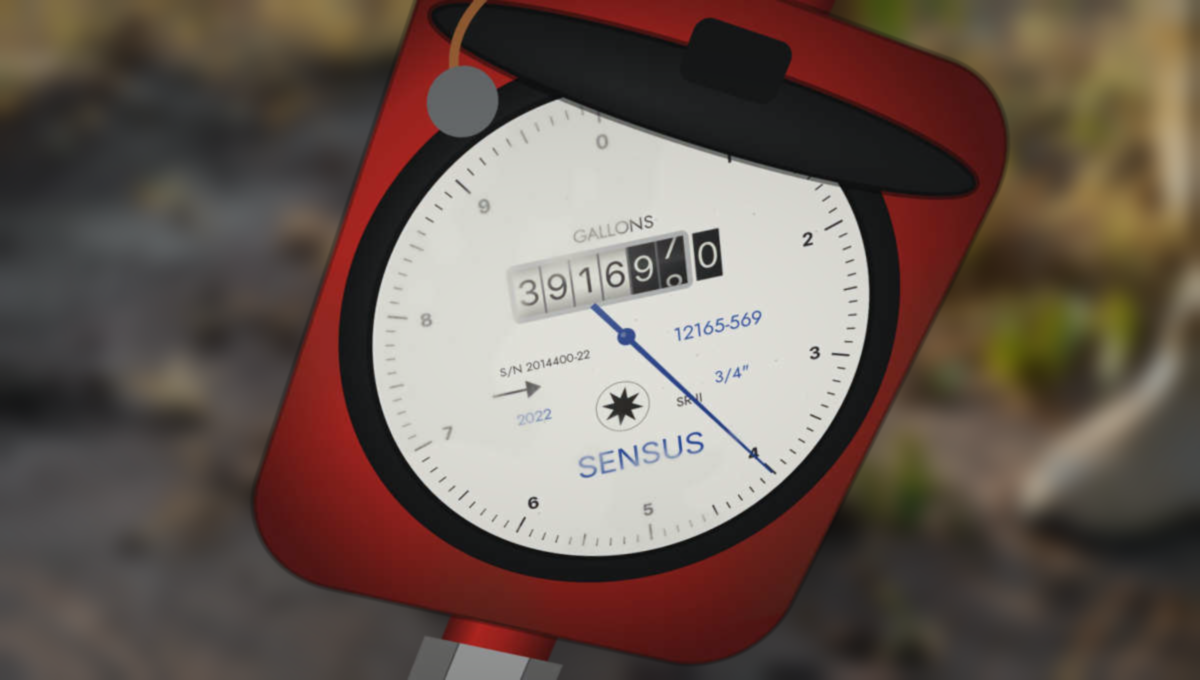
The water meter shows 3916974.0 (gal)
